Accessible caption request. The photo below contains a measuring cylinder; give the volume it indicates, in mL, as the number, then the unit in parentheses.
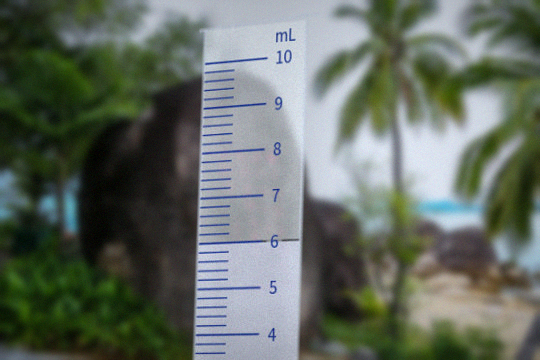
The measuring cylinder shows 6 (mL)
